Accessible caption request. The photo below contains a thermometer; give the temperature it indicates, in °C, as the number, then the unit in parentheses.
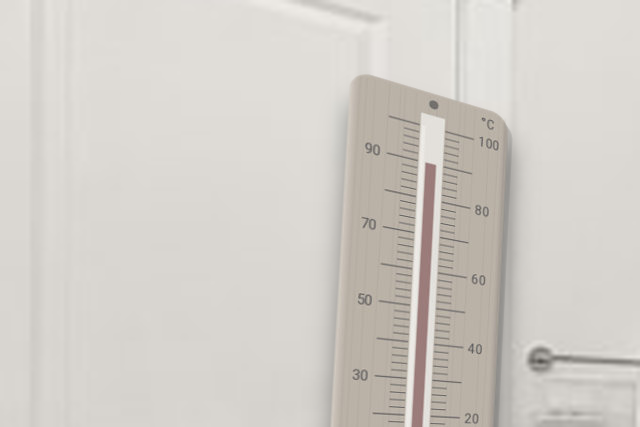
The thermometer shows 90 (°C)
